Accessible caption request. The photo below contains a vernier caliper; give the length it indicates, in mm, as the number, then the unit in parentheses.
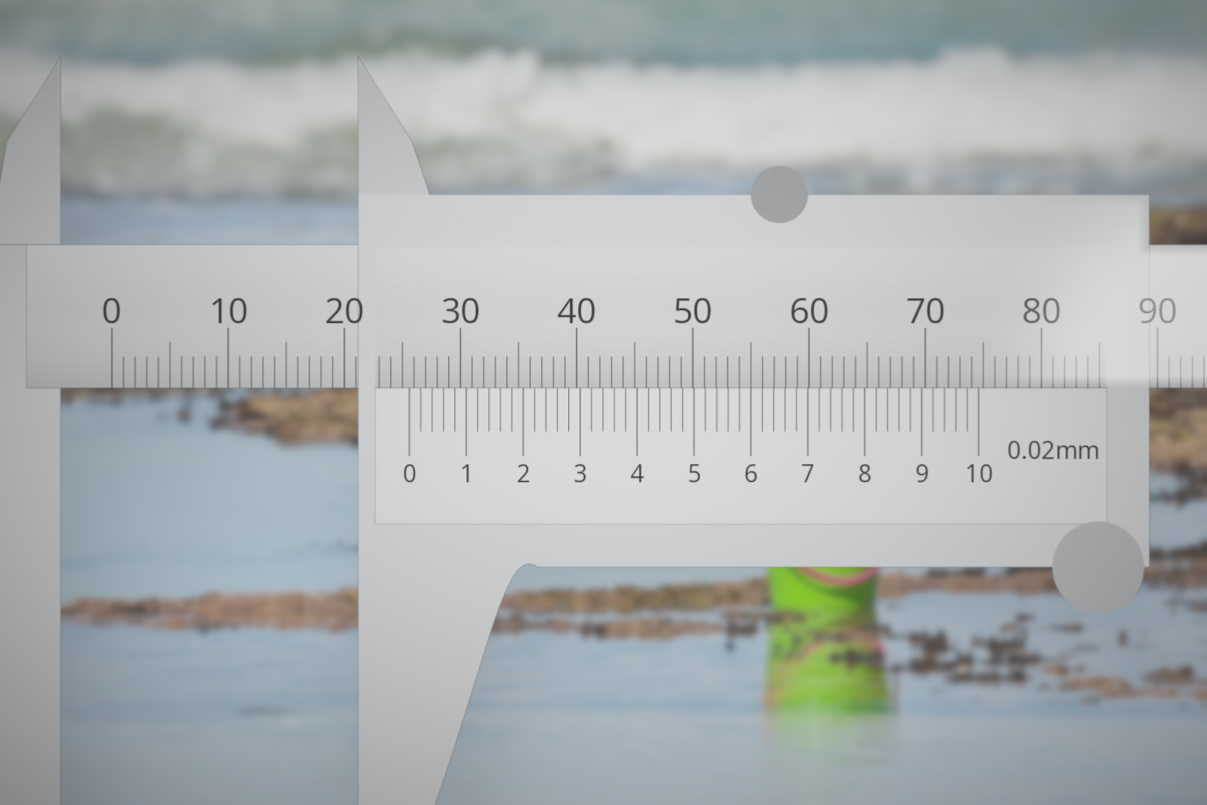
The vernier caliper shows 25.6 (mm)
